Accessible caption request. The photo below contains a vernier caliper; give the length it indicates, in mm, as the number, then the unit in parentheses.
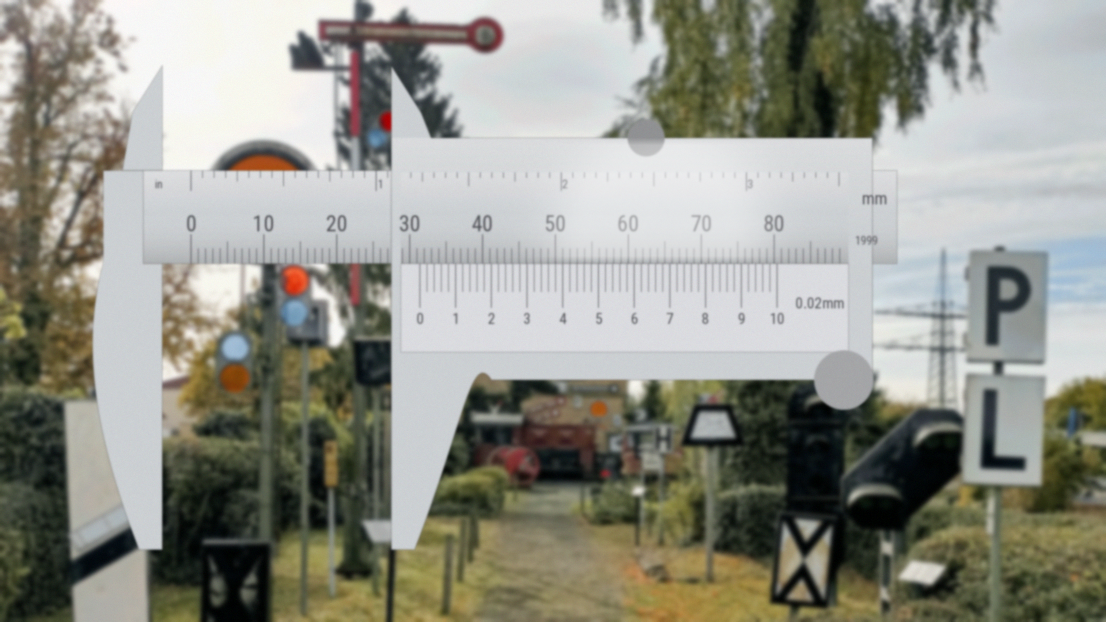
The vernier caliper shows 31.4 (mm)
